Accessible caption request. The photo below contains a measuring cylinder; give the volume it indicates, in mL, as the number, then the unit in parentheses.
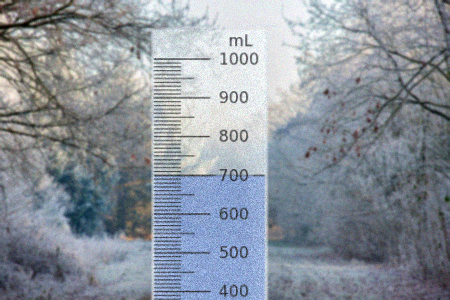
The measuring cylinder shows 700 (mL)
